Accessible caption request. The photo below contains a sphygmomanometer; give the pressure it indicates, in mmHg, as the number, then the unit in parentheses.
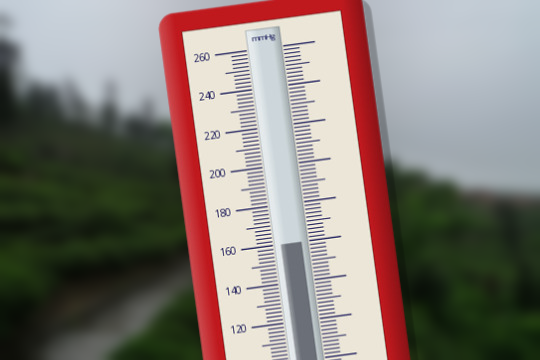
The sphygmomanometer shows 160 (mmHg)
